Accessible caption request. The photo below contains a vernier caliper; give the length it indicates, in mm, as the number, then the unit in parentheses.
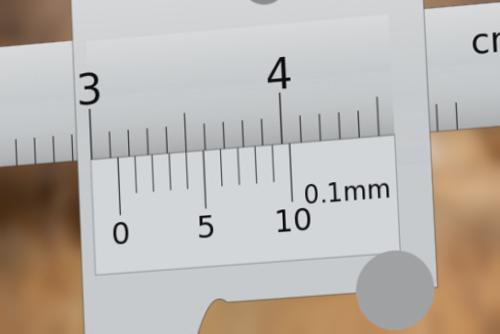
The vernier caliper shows 31.4 (mm)
